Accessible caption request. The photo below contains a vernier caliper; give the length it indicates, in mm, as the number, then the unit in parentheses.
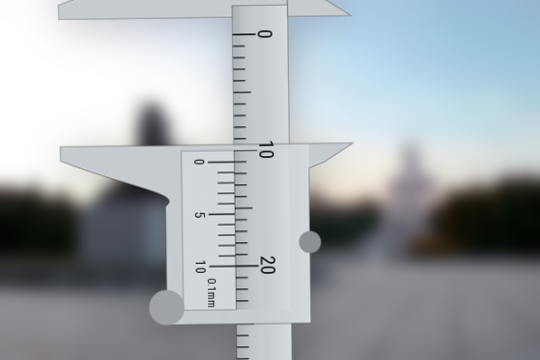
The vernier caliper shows 11.0 (mm)
